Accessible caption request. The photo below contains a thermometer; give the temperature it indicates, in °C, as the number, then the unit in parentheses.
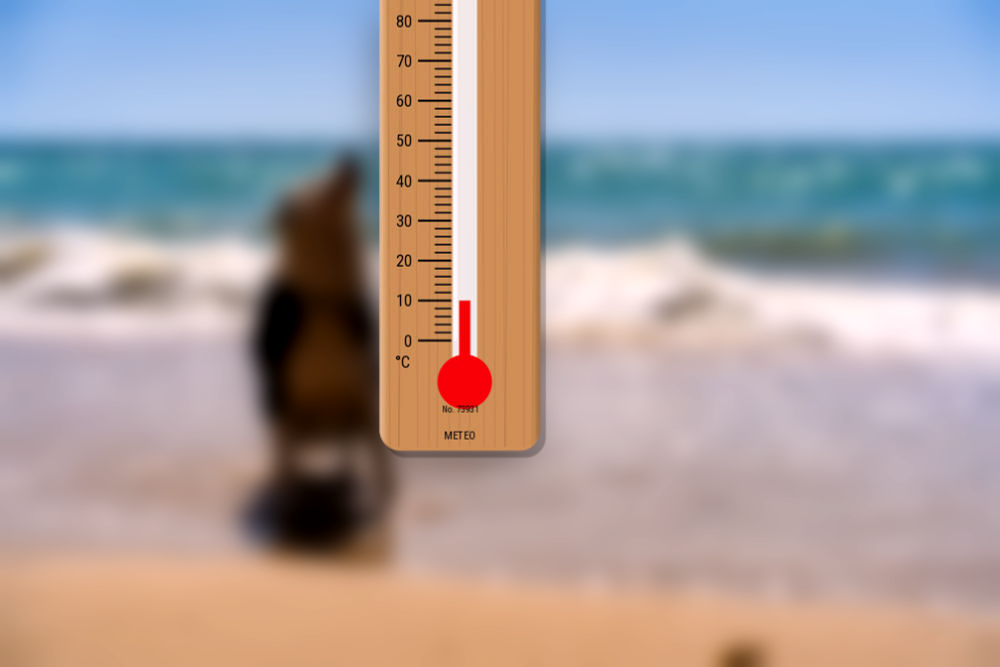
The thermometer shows 10 (°C)
